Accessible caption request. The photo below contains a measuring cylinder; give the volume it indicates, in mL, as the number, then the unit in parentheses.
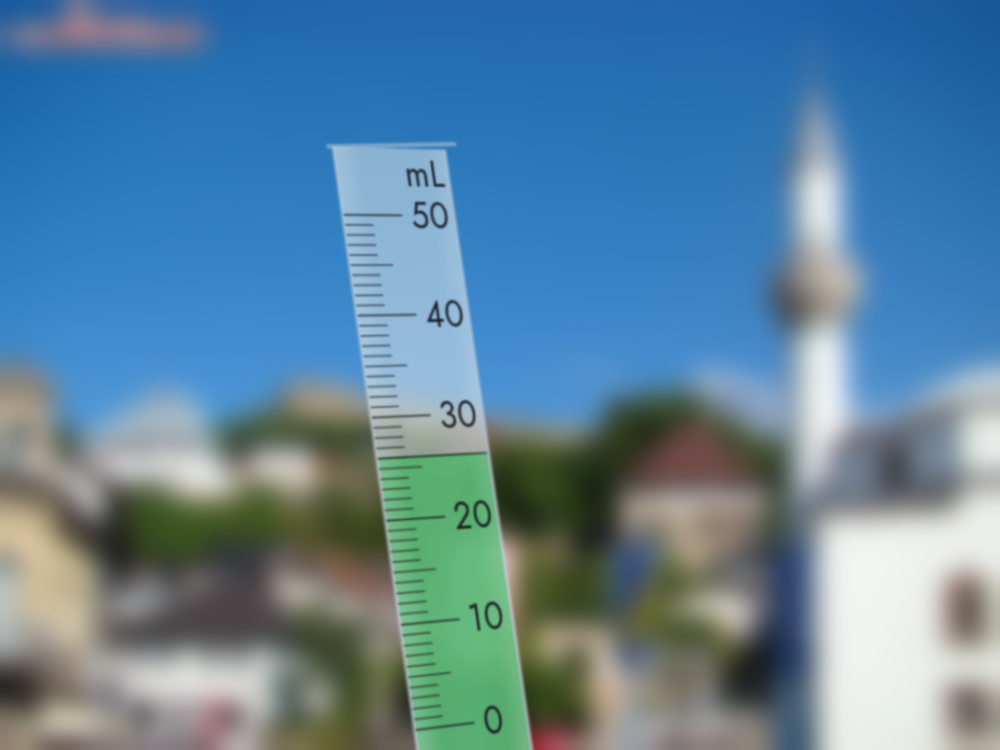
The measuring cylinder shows 26 (mL)
